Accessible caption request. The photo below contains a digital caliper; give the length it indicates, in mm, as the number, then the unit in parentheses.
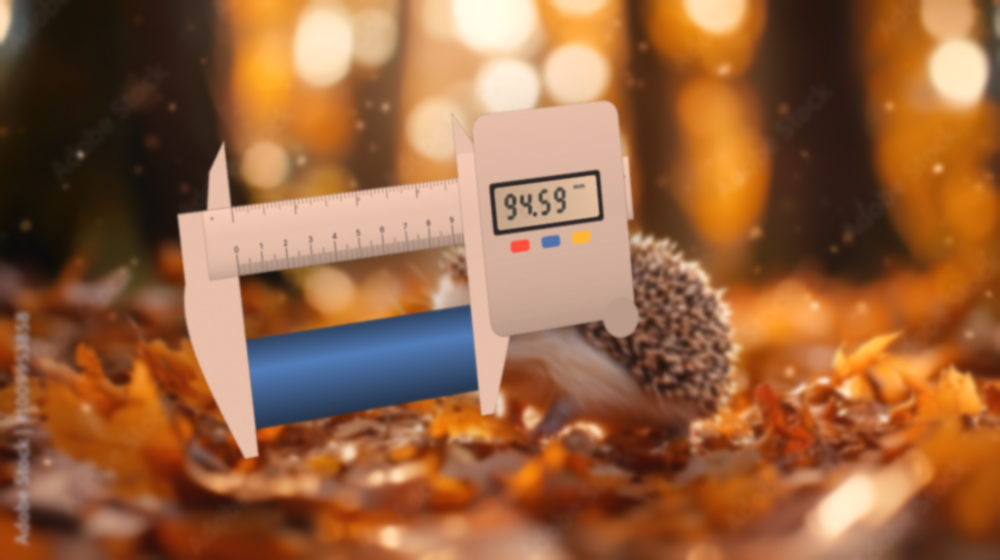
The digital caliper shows 94.59 (mm)
